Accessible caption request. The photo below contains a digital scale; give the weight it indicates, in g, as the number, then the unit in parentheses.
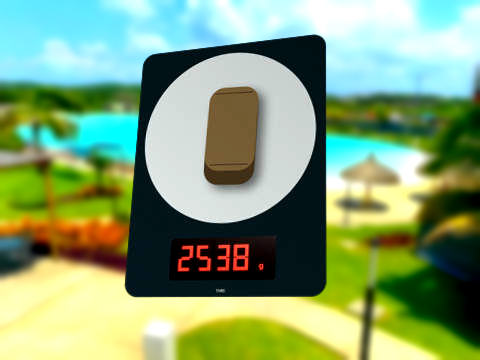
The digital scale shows 2538 (g)
